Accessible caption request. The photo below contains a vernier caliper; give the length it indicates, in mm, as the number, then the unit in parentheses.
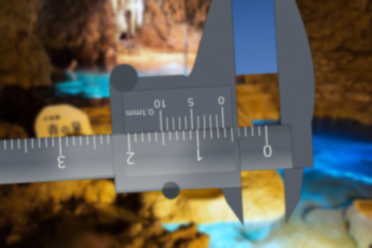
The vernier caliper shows 6.2 (mm)
